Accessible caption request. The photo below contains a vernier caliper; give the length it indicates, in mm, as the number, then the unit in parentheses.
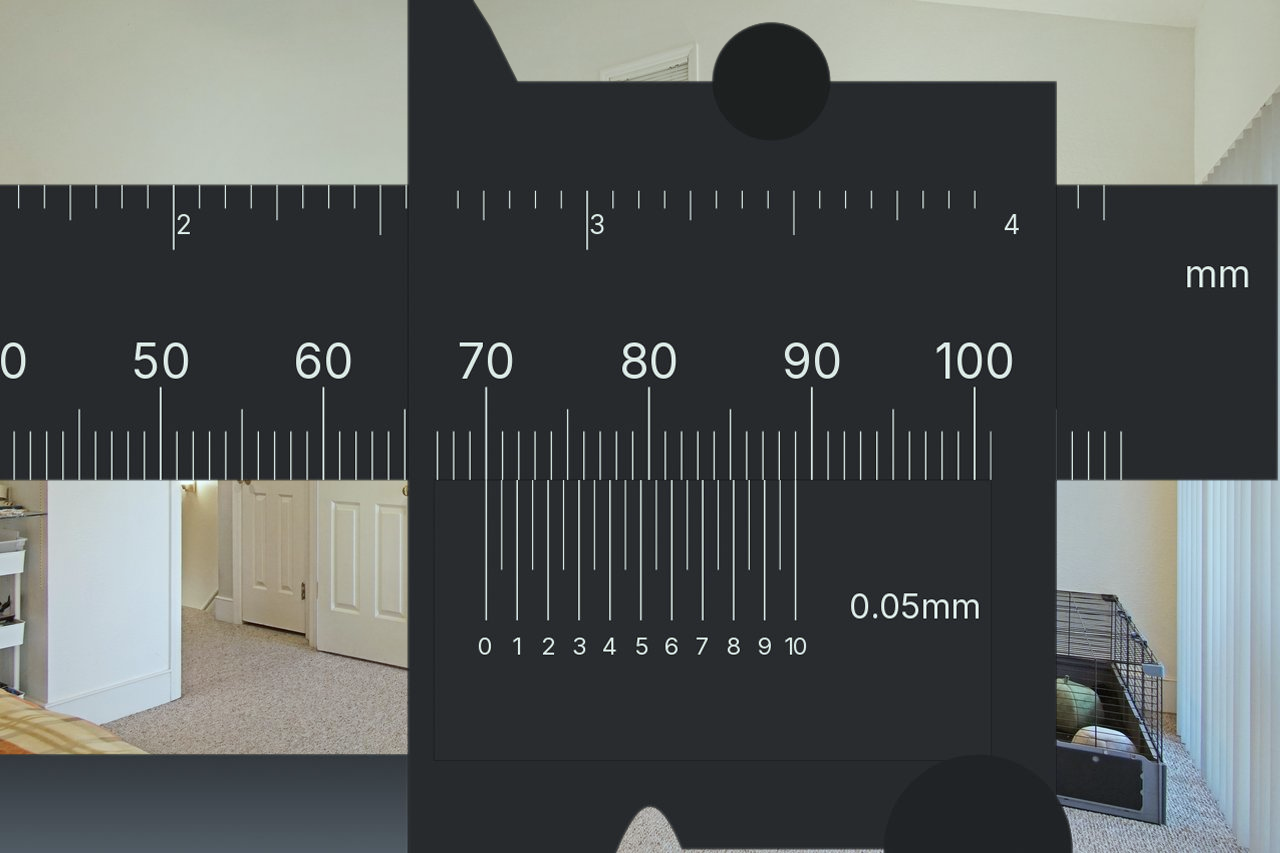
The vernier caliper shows 70.0 (mm)
